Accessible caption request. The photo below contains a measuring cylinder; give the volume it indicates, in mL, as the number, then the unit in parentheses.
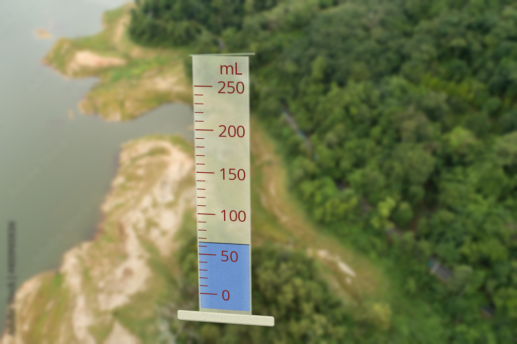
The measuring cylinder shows 65 (mL)
